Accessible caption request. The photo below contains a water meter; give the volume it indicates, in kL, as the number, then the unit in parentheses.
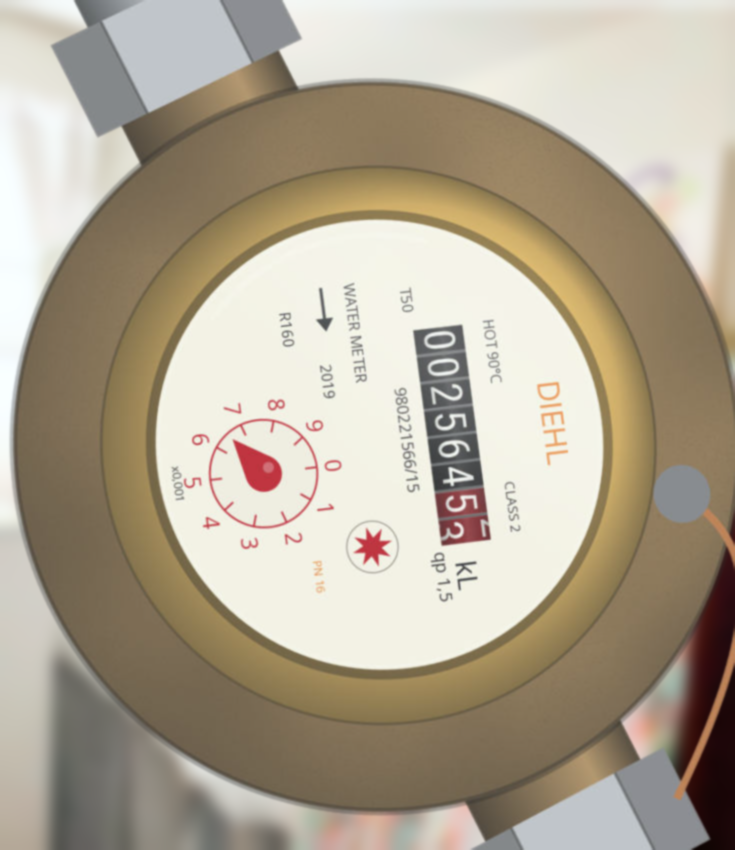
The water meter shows 2564.526 (kL)
